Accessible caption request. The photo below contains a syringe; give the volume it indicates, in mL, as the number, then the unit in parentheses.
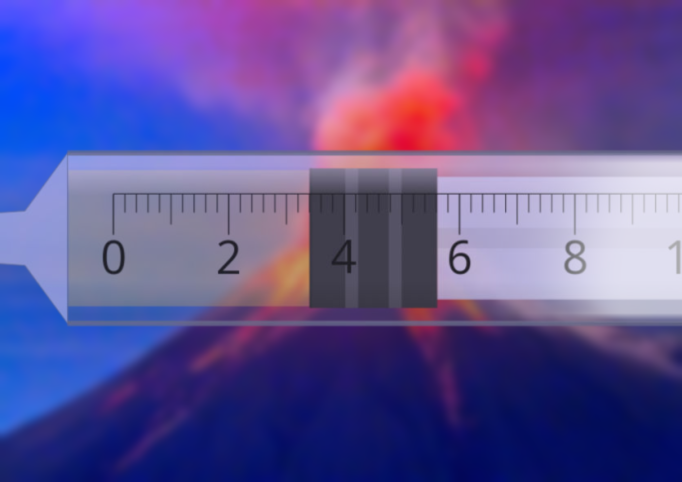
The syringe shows 3.4 (mL)
